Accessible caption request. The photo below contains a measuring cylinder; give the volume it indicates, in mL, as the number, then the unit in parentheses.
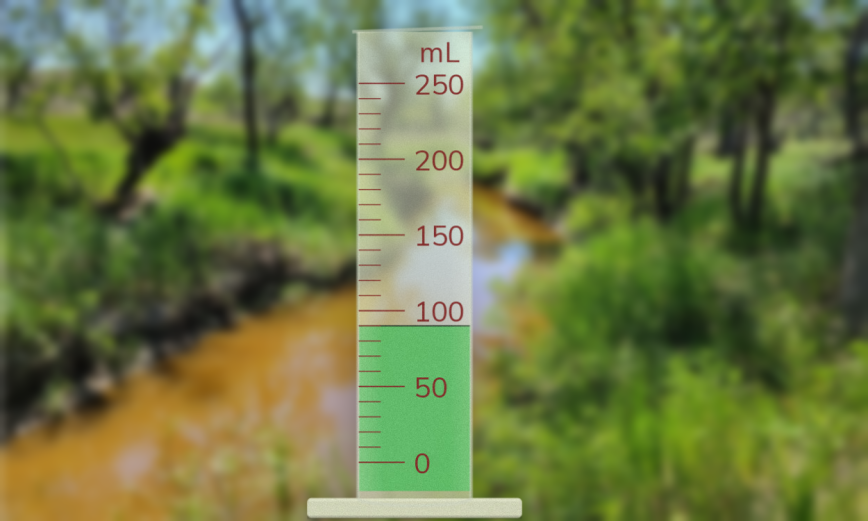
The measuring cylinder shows 90 (mL)
